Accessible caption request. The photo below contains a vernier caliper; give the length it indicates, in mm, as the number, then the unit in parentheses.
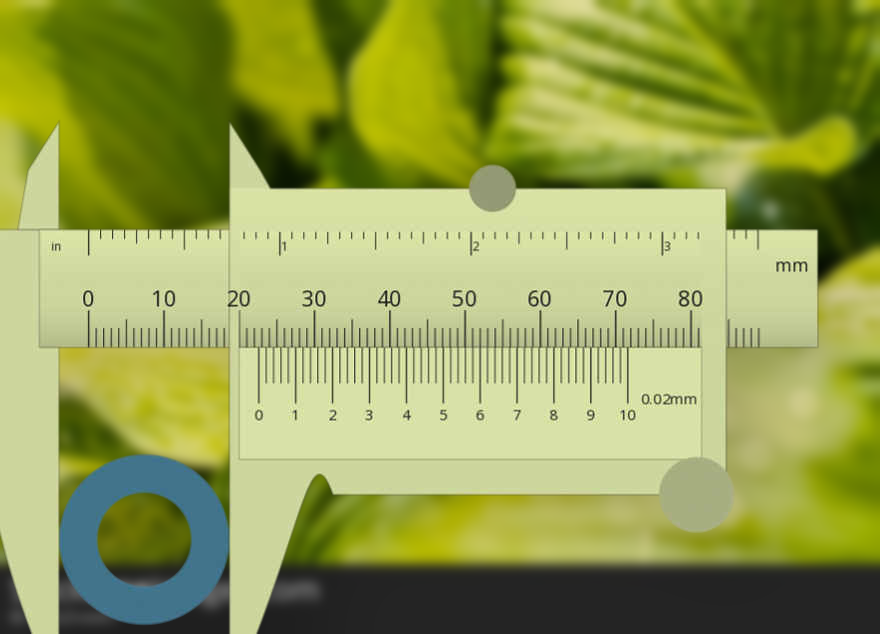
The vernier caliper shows 22.6 (mm)
